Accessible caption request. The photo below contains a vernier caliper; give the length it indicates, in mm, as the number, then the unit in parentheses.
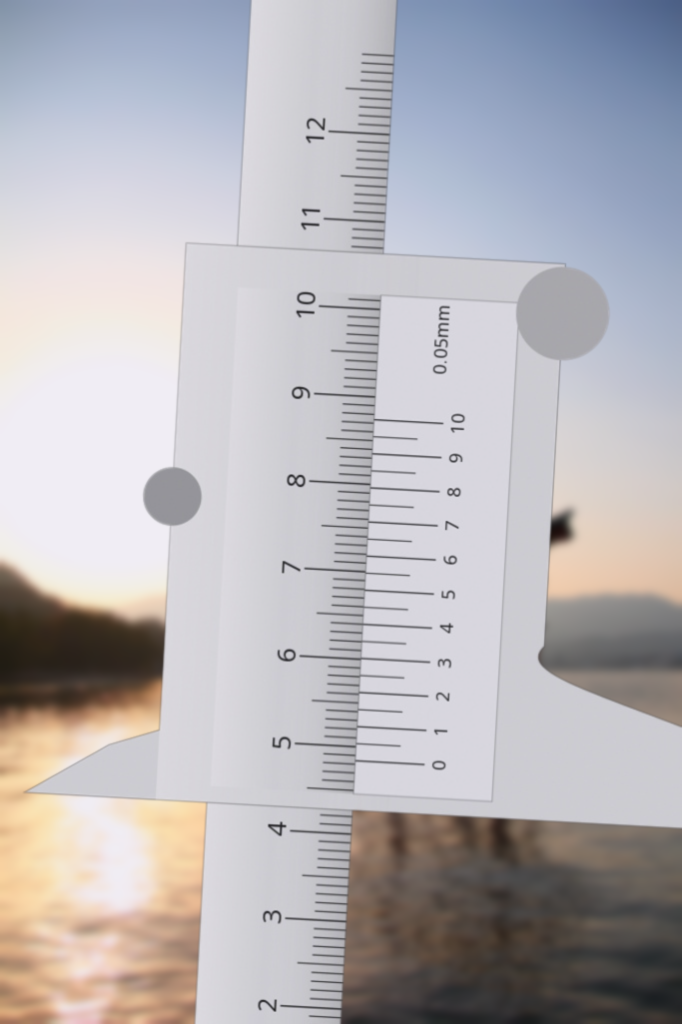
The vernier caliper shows 48.4 (mm)
